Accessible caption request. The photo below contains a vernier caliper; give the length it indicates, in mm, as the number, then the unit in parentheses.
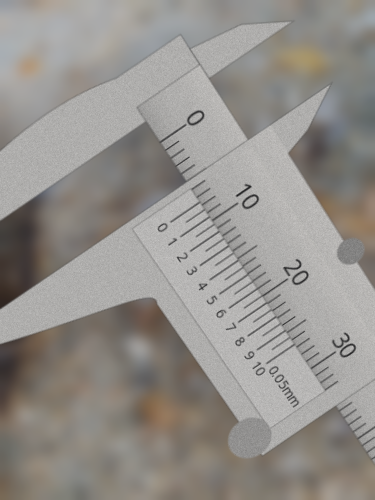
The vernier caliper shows 7.6 (mm)
